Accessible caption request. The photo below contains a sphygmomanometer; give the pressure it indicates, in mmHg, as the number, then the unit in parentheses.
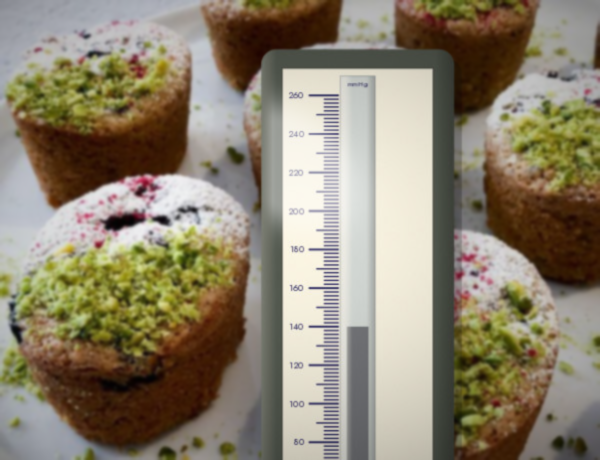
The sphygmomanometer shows 140 (mmHg)
